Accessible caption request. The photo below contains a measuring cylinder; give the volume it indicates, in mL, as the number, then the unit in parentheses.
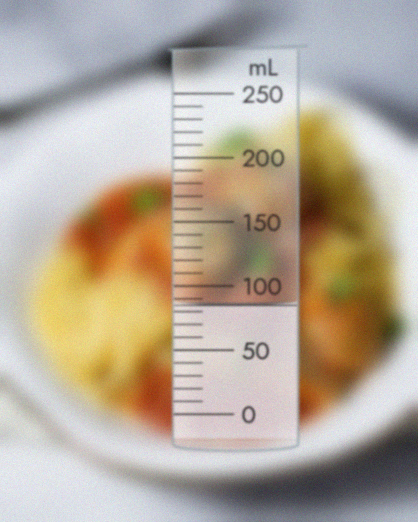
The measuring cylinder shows 85 (mL)
